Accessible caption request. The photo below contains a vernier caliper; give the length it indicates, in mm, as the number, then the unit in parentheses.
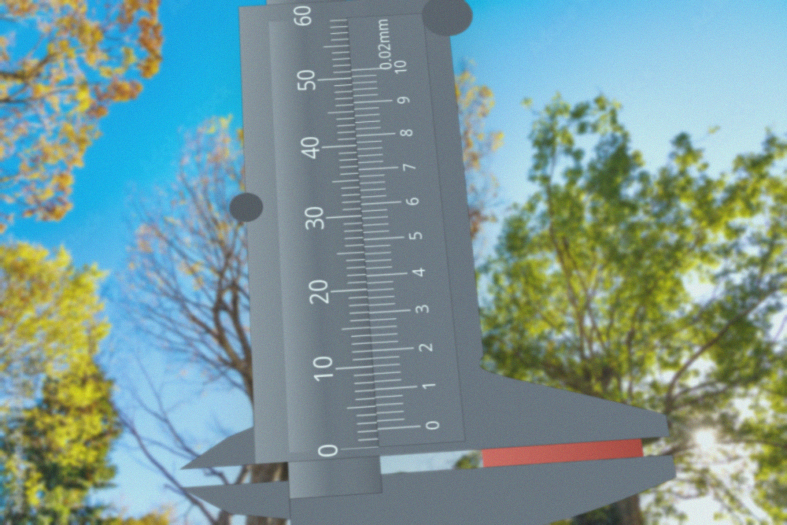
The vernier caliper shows 2.2 (mm)
